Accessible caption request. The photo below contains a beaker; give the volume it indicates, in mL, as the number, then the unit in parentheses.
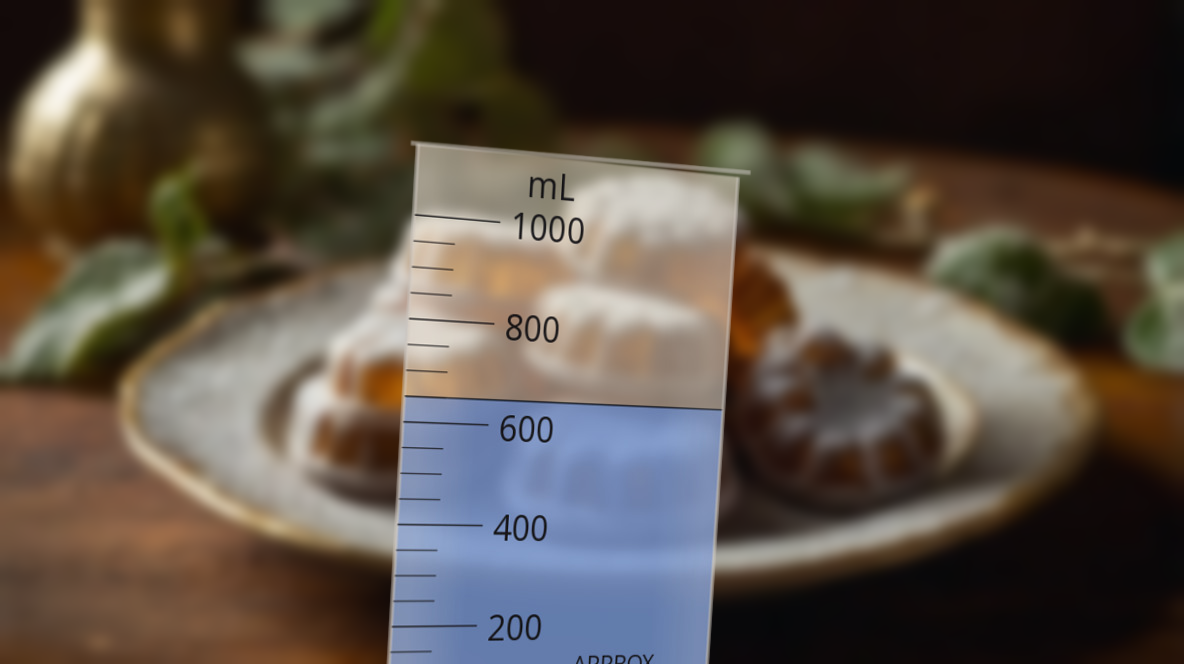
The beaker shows 650 (mL)
